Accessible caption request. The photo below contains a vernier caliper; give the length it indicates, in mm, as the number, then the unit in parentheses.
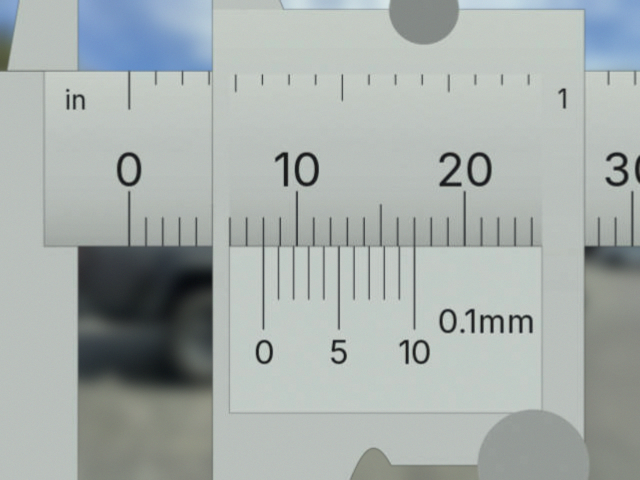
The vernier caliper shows 8.0 (mm)
